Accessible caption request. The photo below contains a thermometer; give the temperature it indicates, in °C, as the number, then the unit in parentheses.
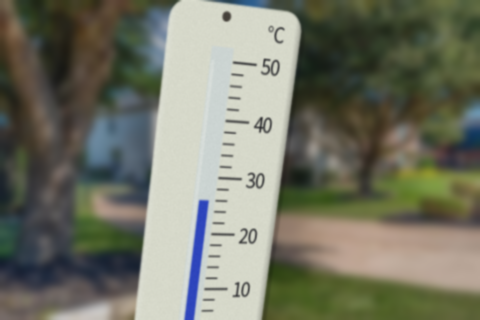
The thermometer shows 26 (°C)
